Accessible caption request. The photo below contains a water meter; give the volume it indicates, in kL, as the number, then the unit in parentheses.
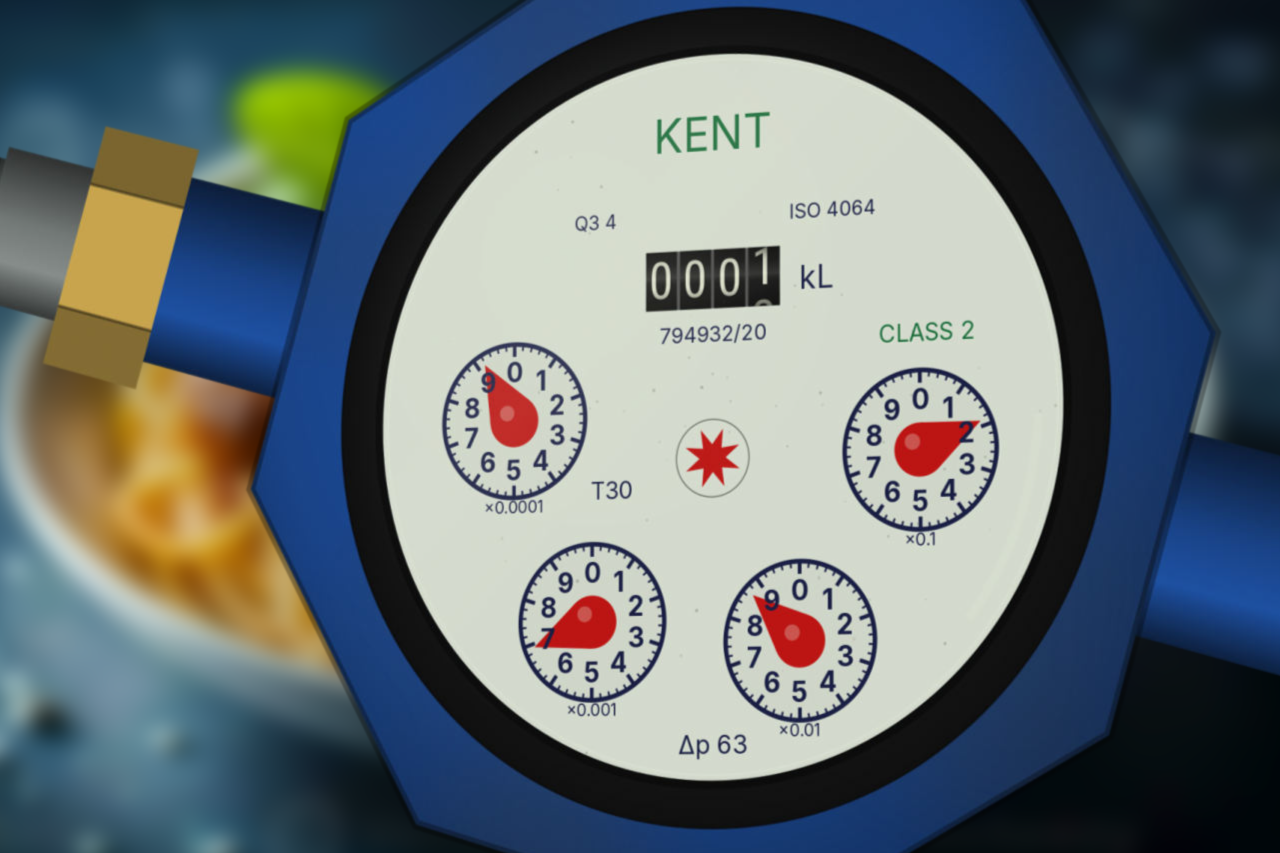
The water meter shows 1.1869 (kL)
